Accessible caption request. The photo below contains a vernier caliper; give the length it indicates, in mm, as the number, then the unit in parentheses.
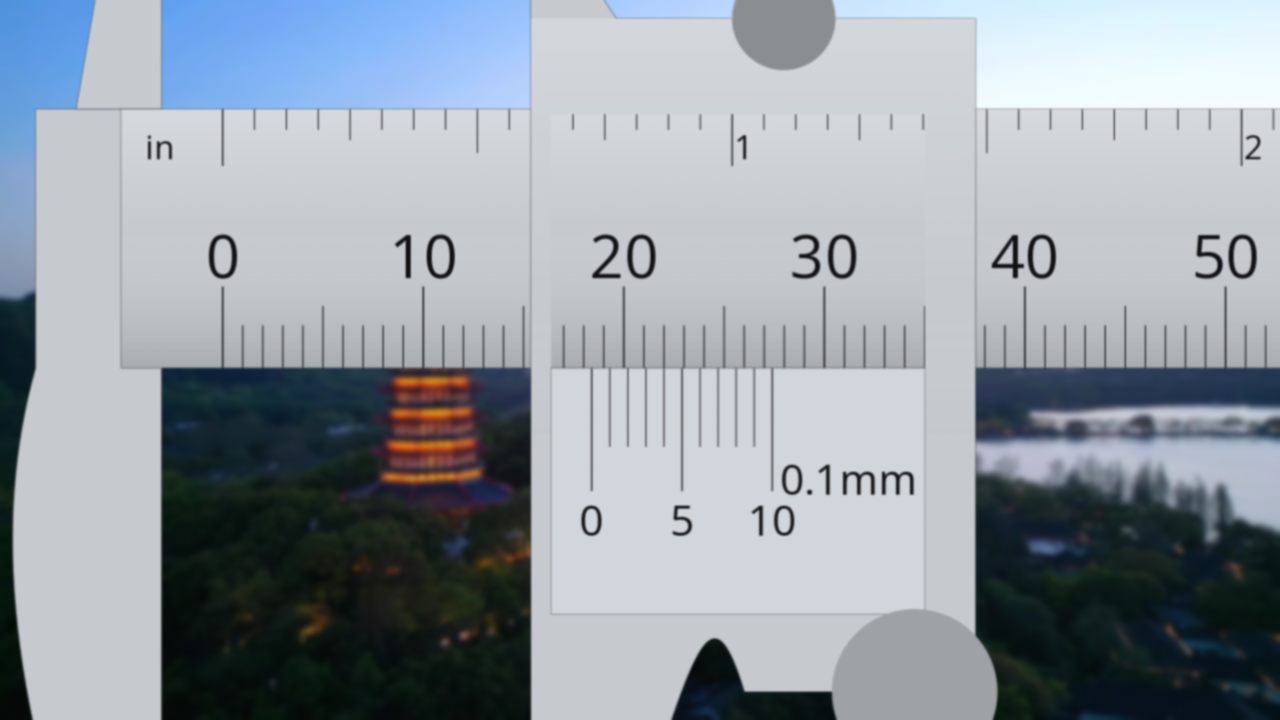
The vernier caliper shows 18.4 (mm)
